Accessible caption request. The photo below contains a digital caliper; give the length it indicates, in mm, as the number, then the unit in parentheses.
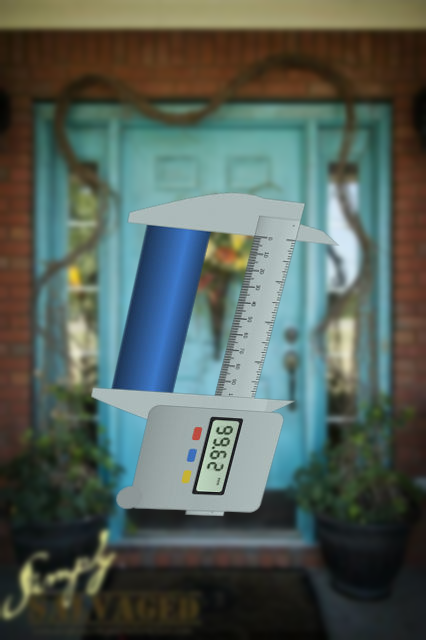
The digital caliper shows 99.62 (mm)
